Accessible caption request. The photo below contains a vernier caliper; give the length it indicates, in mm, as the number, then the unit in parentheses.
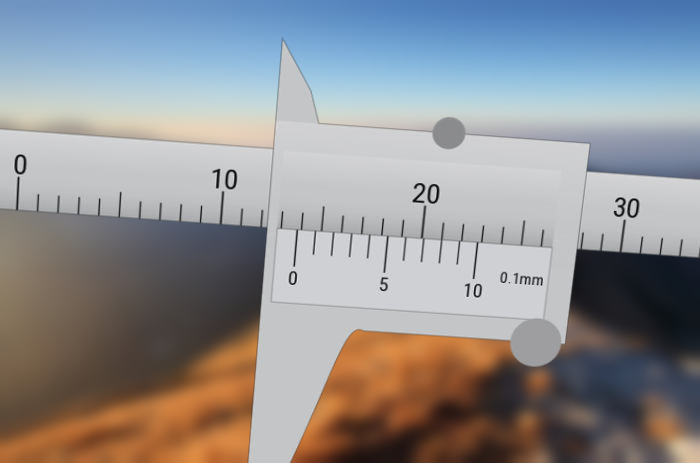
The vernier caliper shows 13.8 (mm)
